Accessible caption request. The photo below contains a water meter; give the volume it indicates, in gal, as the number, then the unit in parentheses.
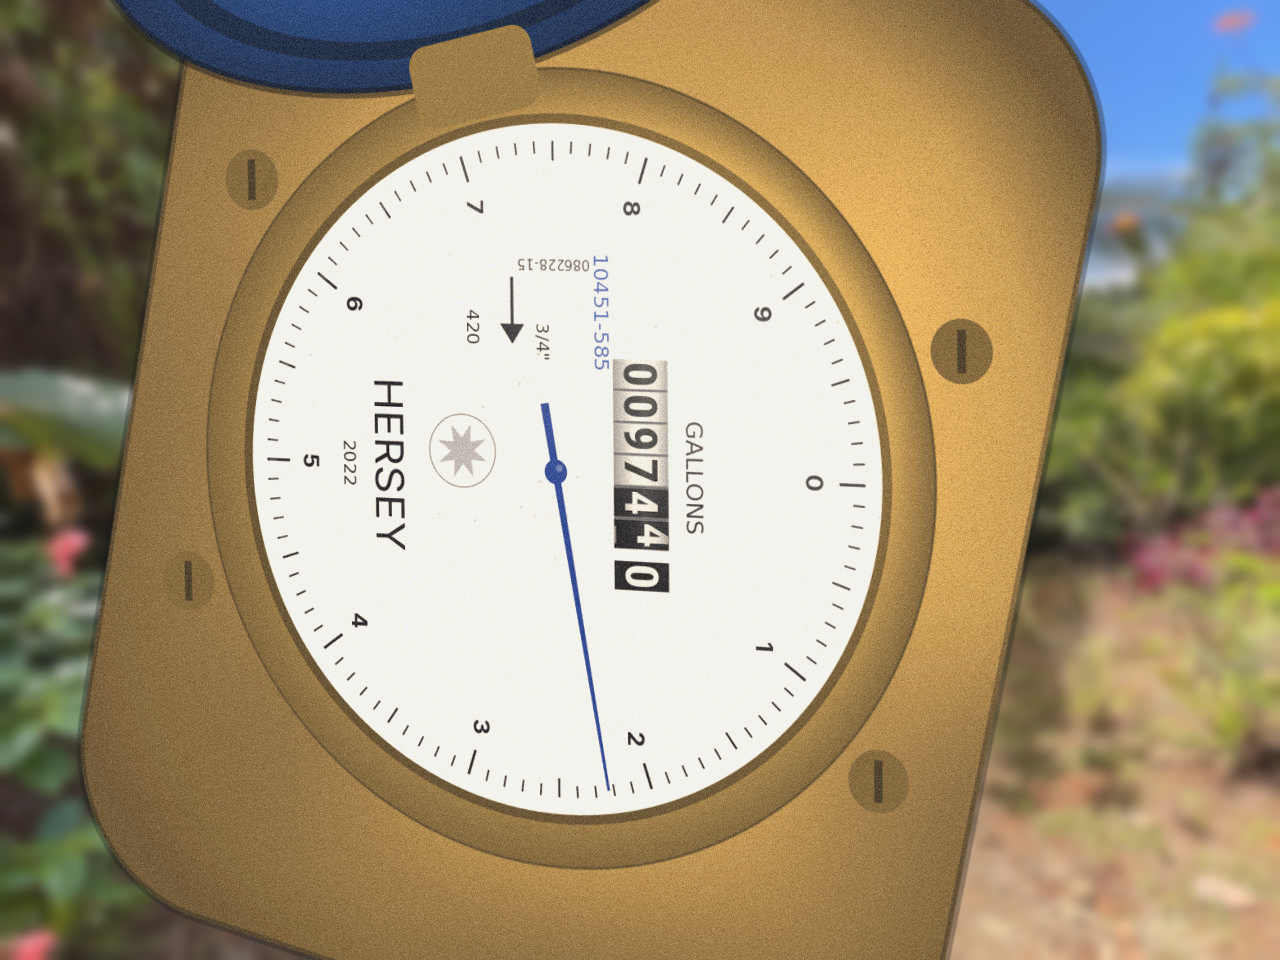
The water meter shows 97442.2 (gal)
